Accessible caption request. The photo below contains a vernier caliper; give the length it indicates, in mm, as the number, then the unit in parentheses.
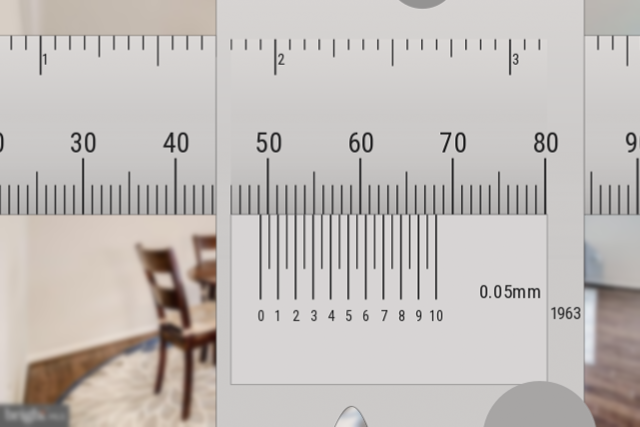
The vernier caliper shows 49.2 (mm)
